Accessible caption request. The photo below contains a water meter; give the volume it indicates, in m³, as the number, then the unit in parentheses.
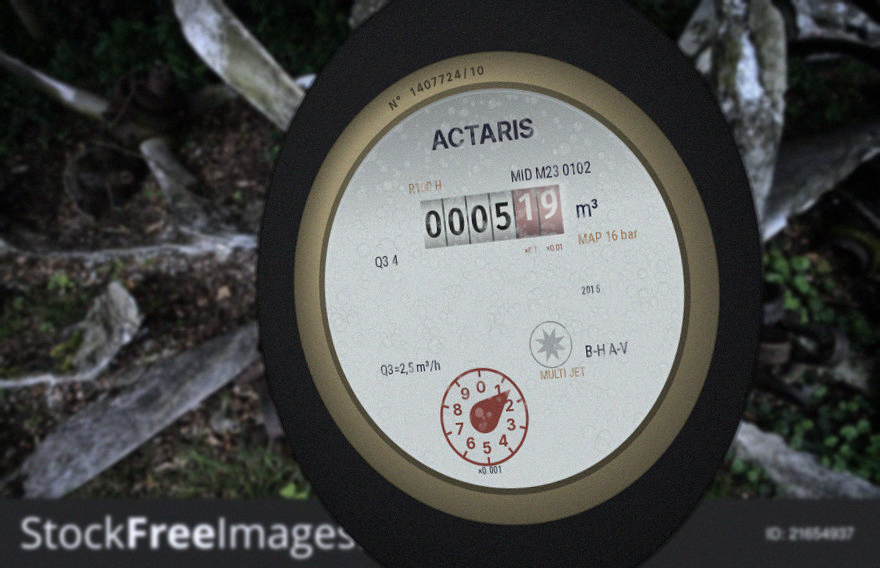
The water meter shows 5.191 (m³)
